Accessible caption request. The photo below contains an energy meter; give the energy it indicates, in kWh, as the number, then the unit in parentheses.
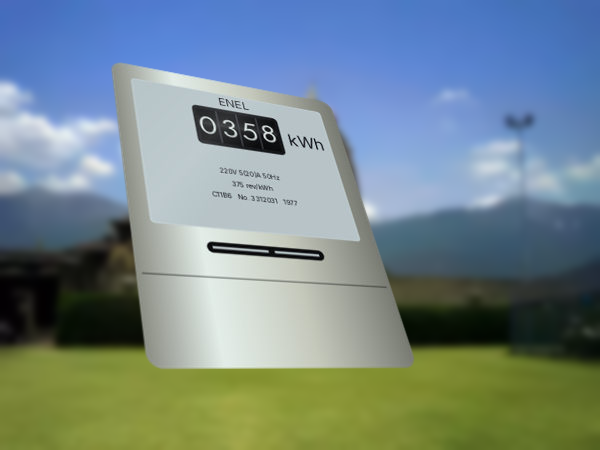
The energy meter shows 358 (kWh)
